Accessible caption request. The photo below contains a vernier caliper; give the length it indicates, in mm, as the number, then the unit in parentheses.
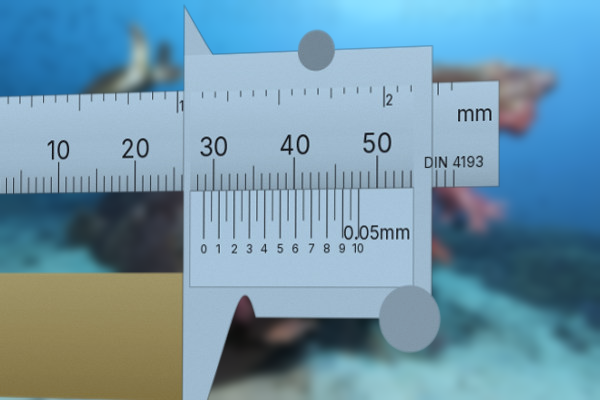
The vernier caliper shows 28.8 (mm)
